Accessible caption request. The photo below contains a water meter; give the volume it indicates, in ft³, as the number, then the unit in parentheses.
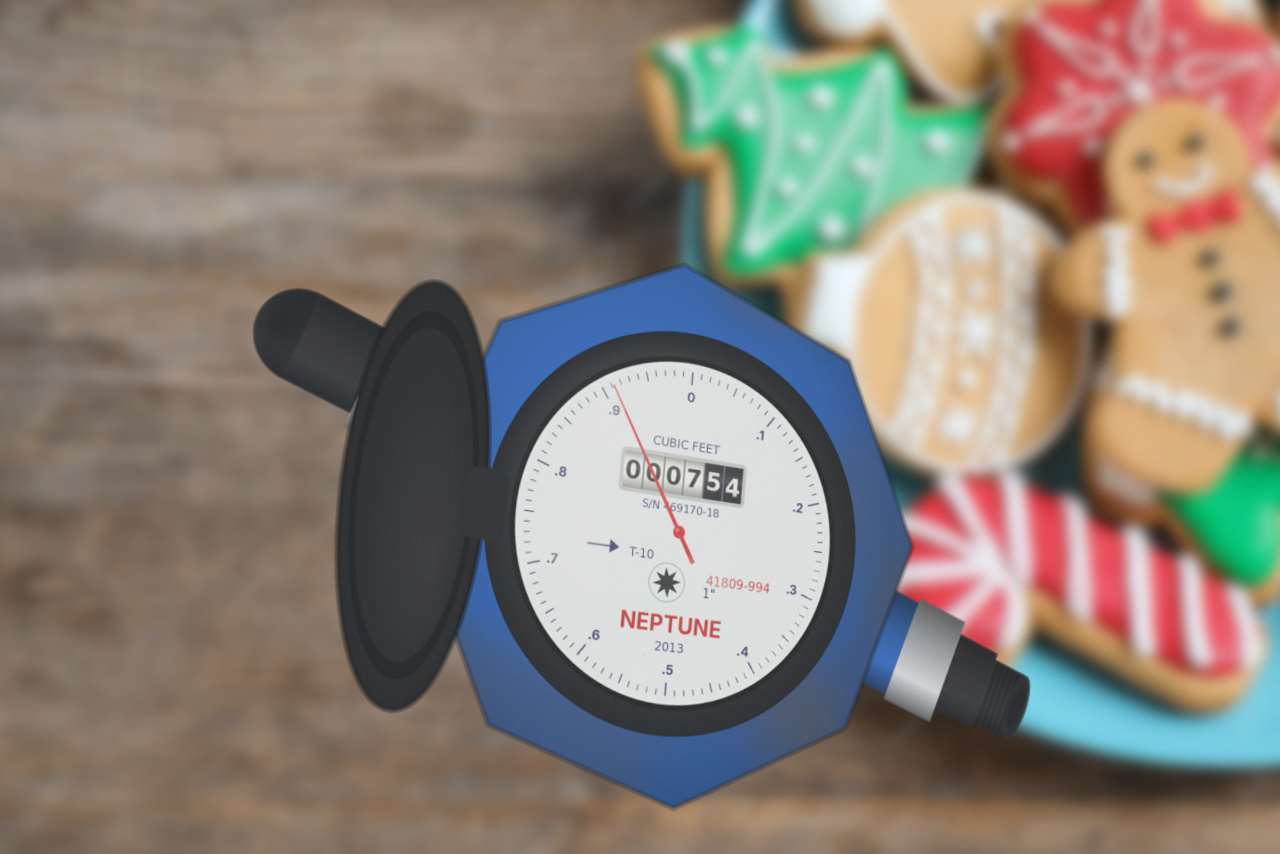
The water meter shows 753.91 (ft³)
